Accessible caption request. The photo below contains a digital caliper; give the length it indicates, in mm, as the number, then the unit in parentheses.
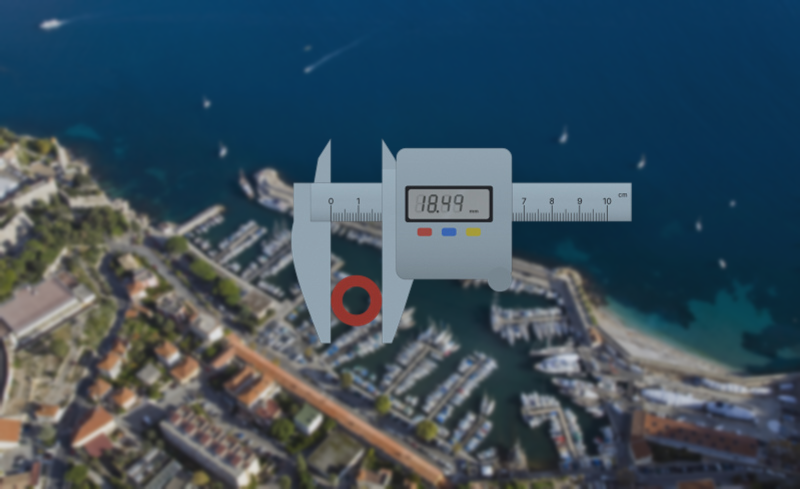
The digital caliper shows 18.49 (mm)
